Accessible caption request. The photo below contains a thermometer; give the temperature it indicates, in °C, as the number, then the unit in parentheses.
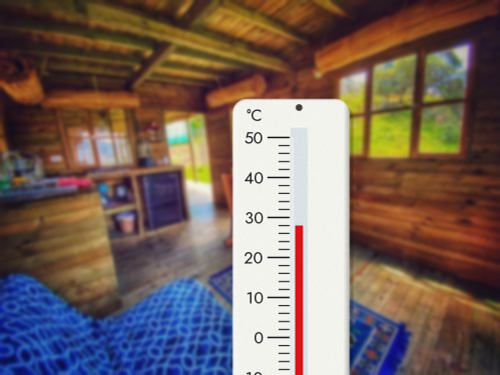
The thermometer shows 28 (°C)
